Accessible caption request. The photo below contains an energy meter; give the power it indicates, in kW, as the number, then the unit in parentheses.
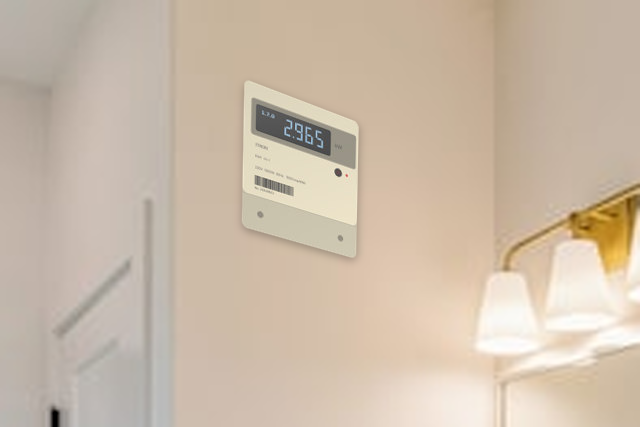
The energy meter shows 2.965 (kW)
